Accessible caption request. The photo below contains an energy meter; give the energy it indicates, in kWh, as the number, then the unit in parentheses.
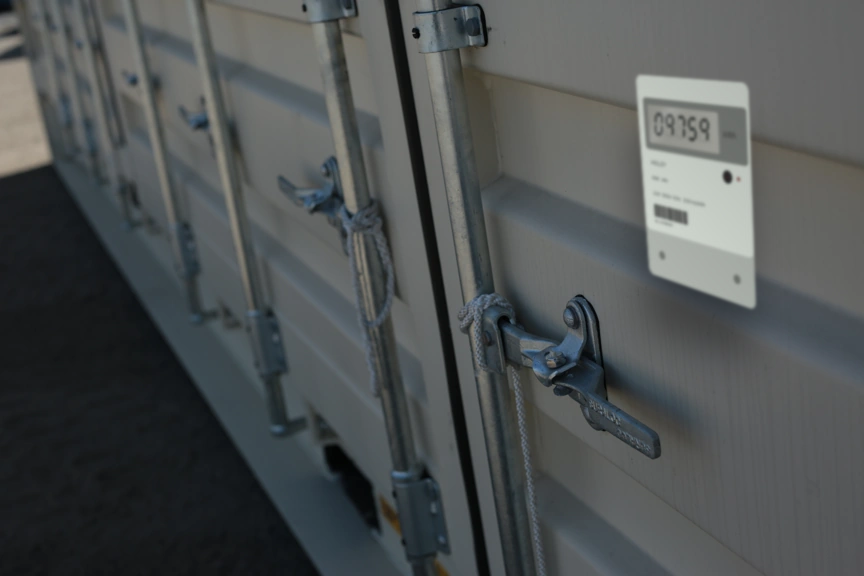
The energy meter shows 9759 (kWh)
